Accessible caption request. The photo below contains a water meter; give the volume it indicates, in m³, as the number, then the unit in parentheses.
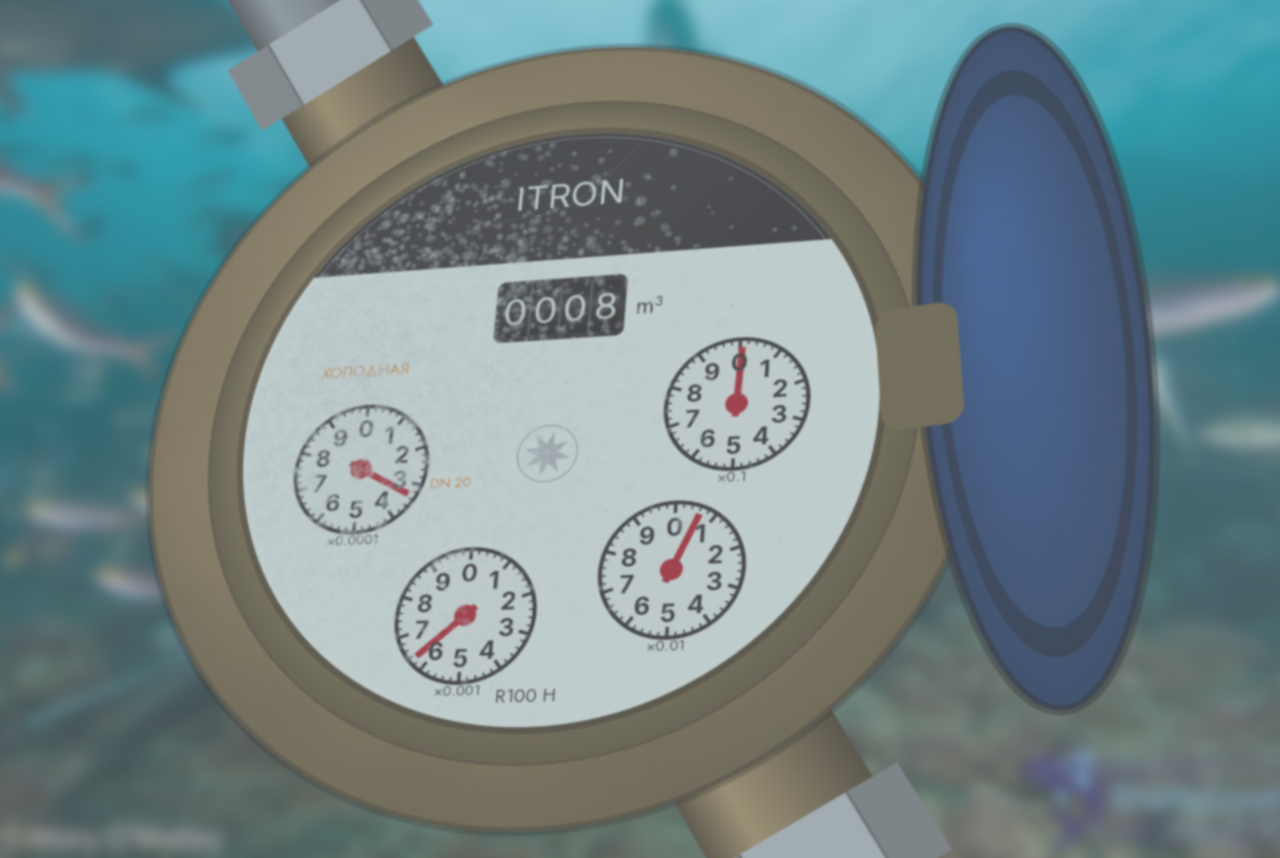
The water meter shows 8.0063 (m³)
